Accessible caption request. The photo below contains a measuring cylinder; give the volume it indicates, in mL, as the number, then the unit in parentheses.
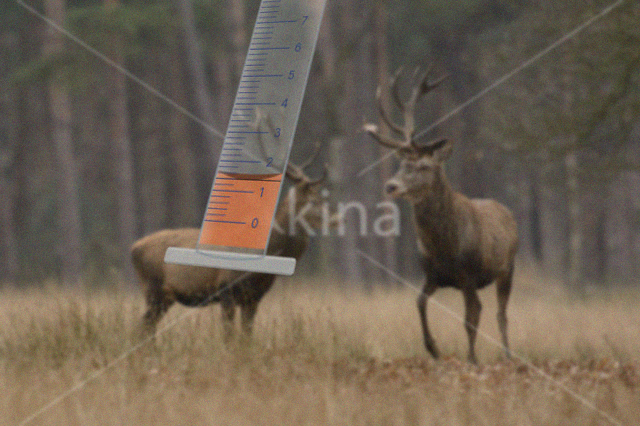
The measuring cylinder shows 1.4 (mL)
